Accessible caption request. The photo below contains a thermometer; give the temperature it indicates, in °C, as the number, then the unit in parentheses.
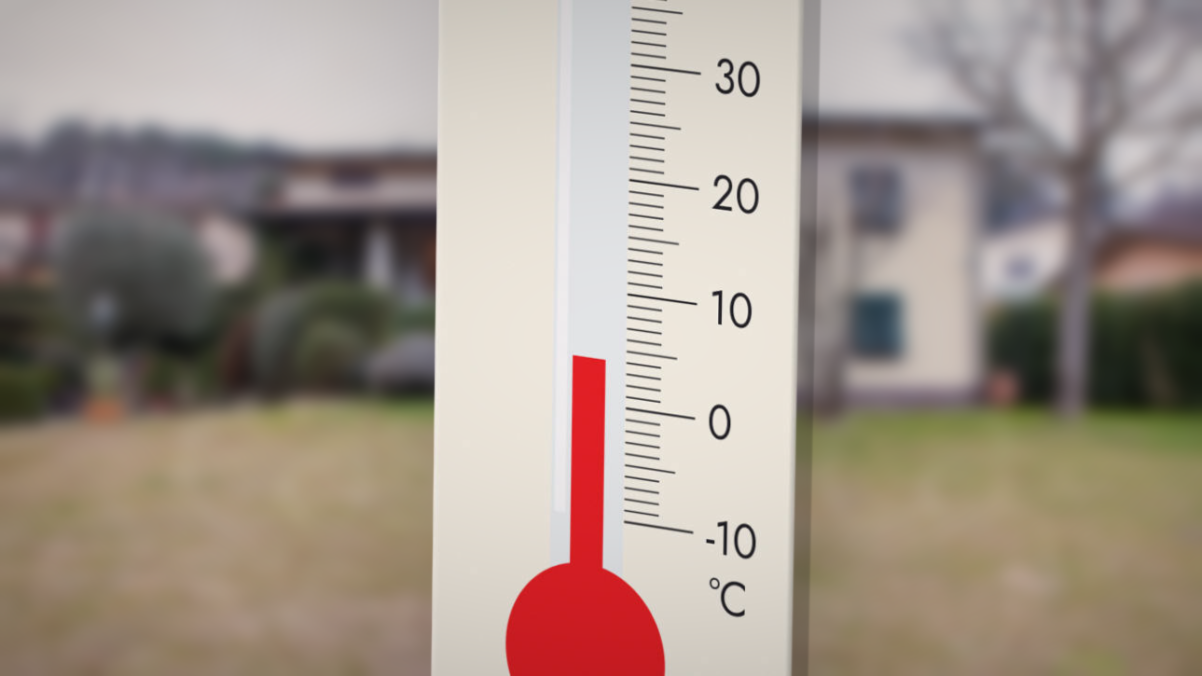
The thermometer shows 4 (°C)
